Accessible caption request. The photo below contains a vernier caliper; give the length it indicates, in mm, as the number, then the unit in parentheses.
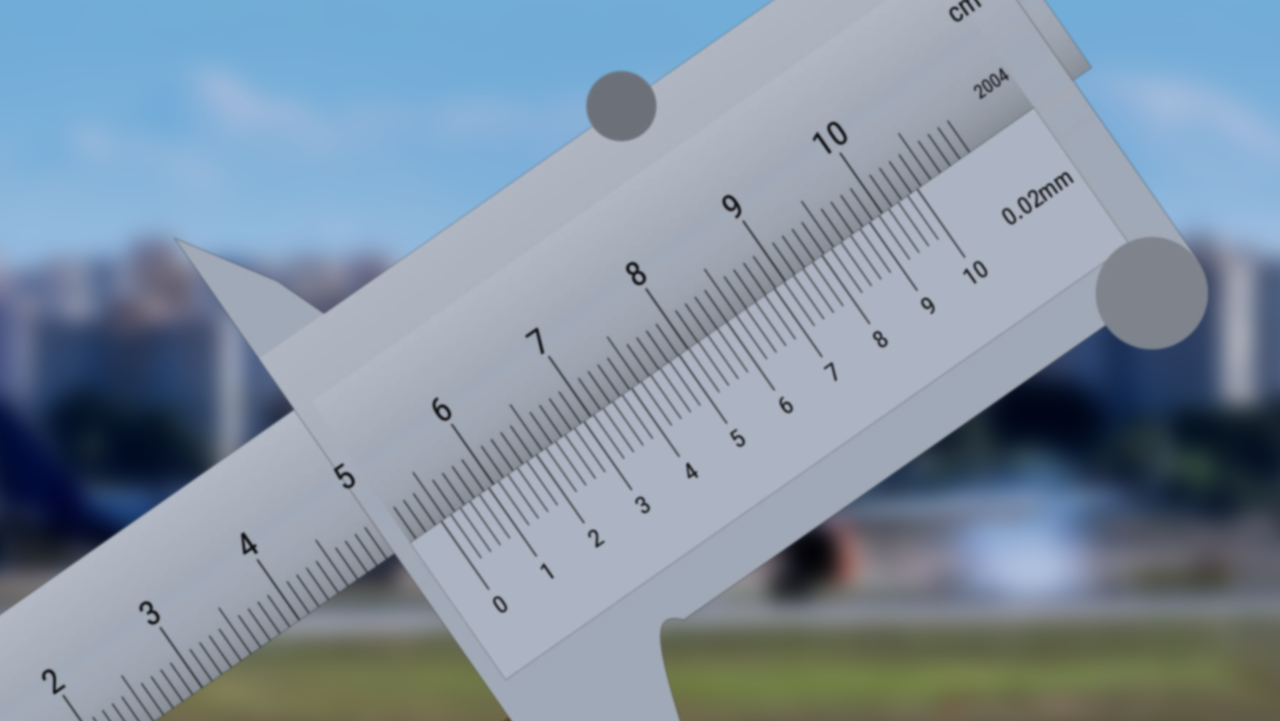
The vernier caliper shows 54.6 (mm)
